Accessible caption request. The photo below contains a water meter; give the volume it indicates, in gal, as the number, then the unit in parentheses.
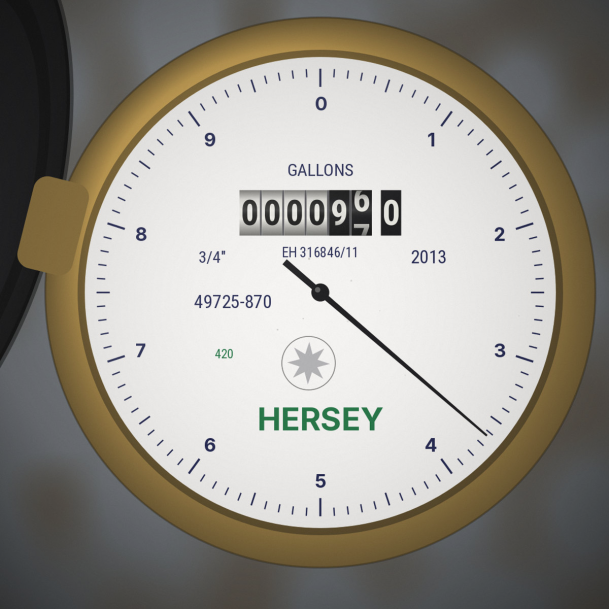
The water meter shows 963.6 (gal)
